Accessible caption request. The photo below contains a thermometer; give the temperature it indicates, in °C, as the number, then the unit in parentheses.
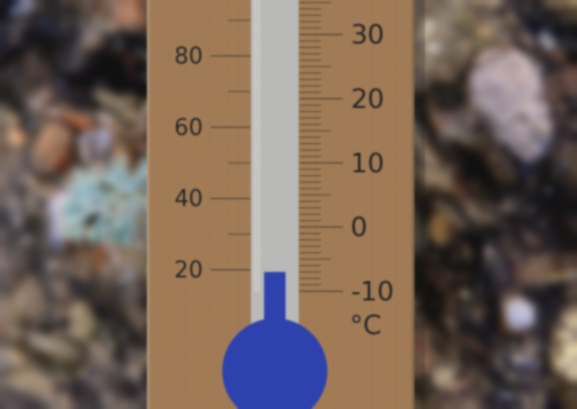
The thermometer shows -7 (°C)
